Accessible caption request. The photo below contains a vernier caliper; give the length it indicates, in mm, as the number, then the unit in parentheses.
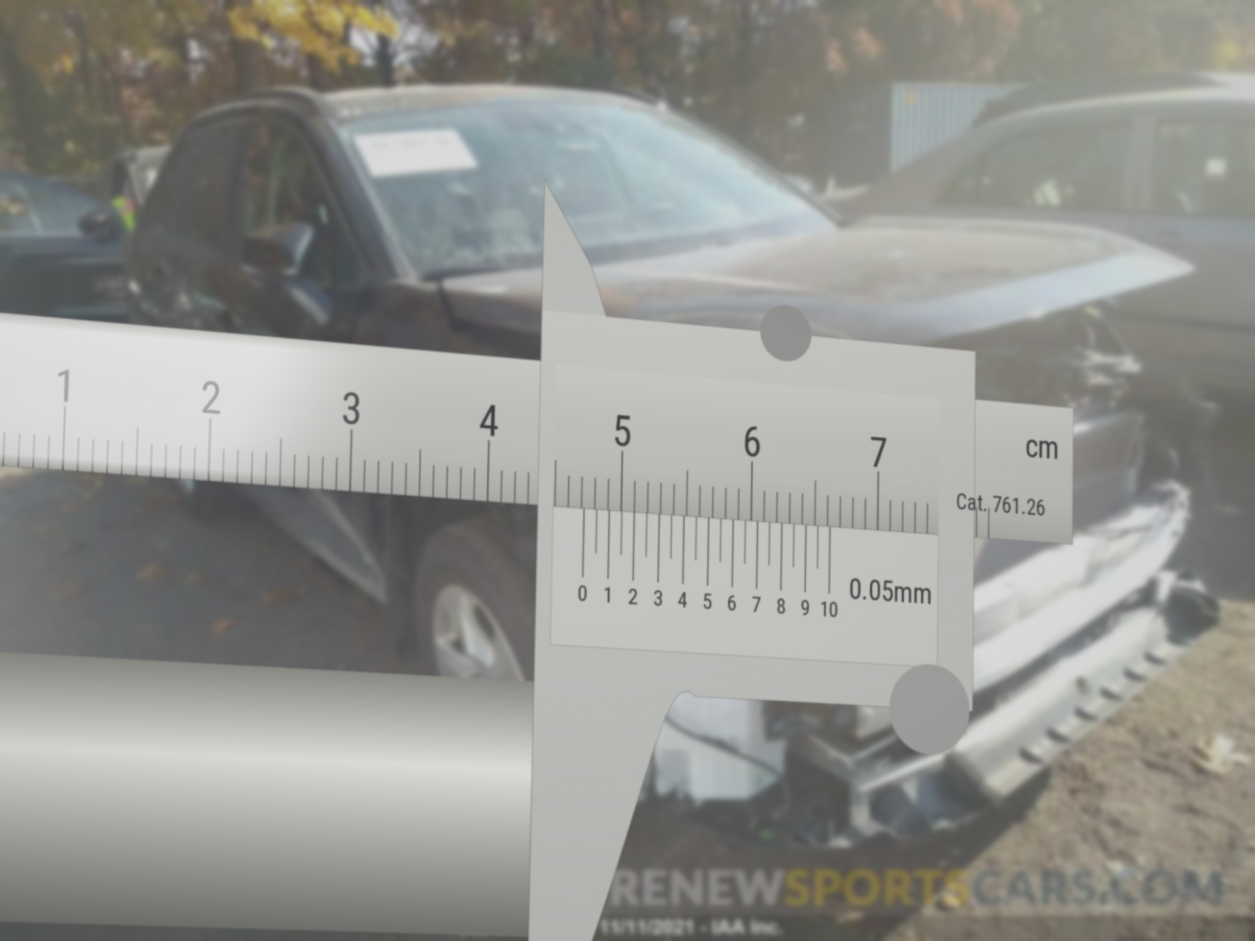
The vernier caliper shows 47.2 (mm)
